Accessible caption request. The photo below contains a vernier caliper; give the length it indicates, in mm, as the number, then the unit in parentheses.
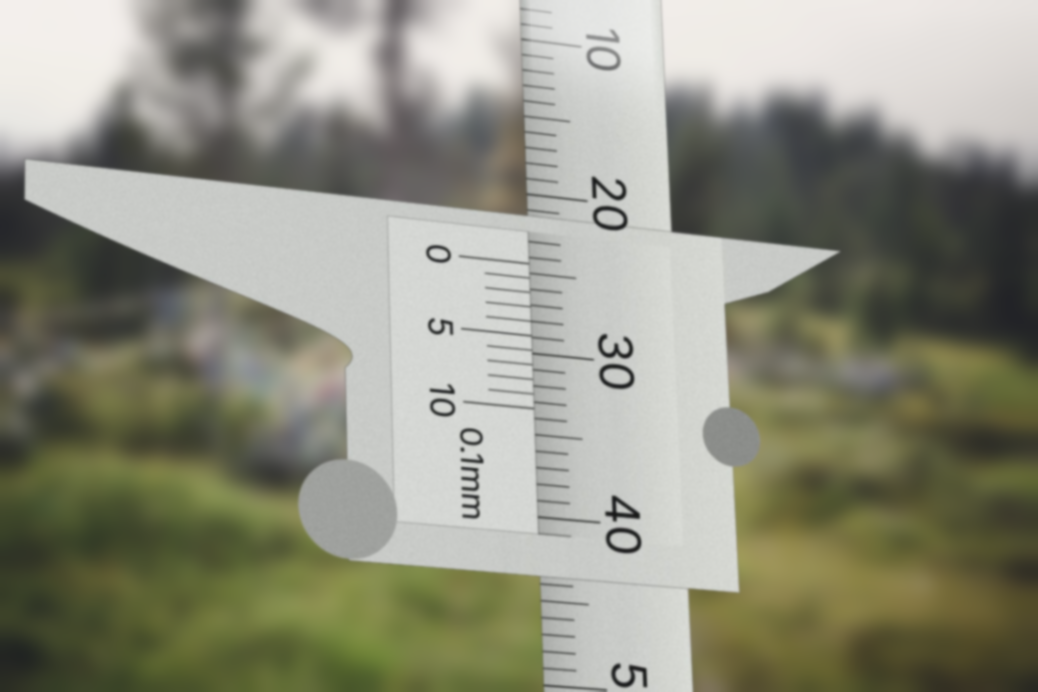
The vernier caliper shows 24.4 (mm)
